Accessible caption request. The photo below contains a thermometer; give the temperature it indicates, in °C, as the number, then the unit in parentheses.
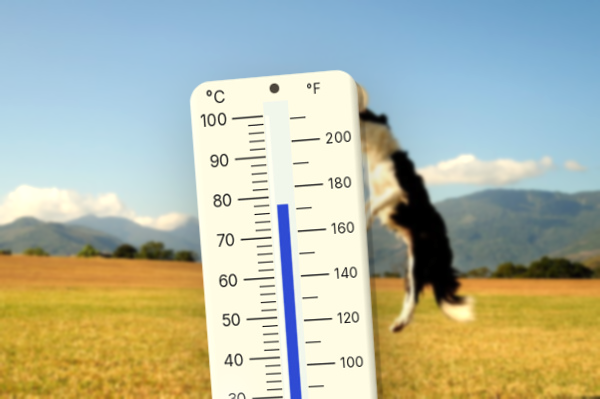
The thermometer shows 78 (°C)
